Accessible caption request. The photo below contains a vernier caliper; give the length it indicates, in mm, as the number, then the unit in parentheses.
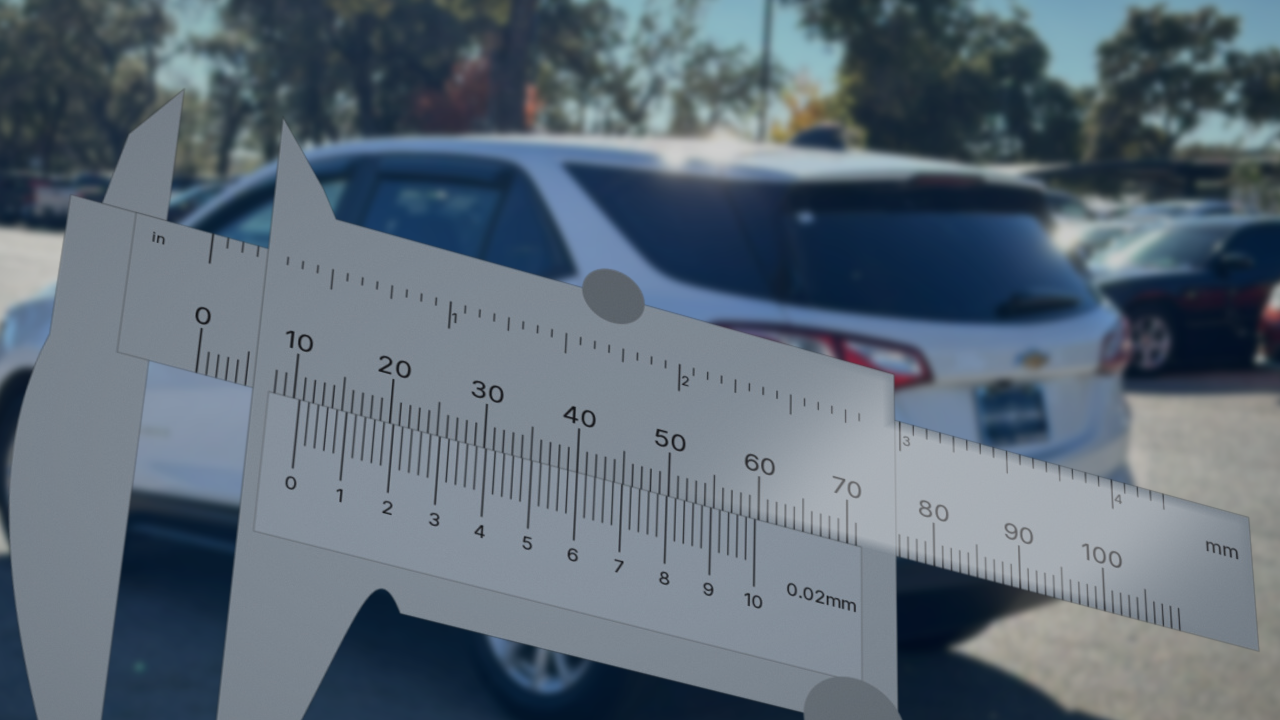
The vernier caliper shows 10.6 (mm)
